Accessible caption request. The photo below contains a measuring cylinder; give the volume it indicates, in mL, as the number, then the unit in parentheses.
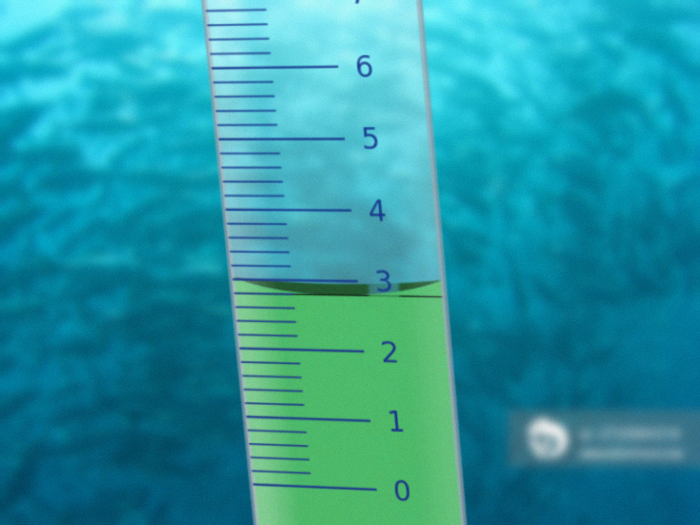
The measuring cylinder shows 2.8 (mL)
